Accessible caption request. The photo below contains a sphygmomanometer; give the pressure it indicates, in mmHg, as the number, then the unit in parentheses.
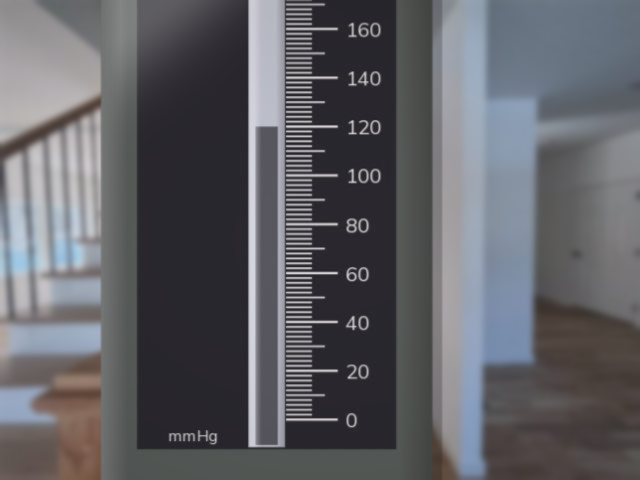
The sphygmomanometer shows 120 (mmHg)
